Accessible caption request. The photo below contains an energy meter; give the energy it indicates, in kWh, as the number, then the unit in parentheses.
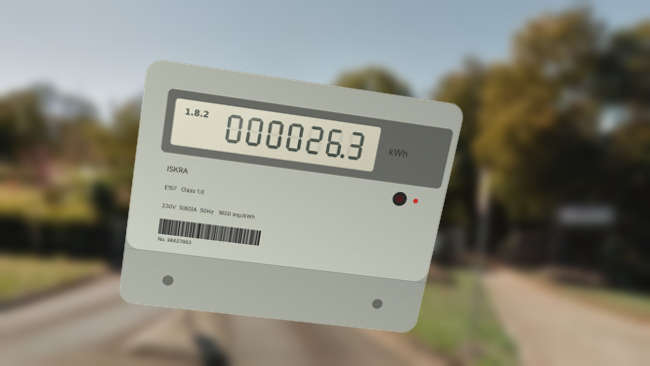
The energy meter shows 26.3 (kWh)
